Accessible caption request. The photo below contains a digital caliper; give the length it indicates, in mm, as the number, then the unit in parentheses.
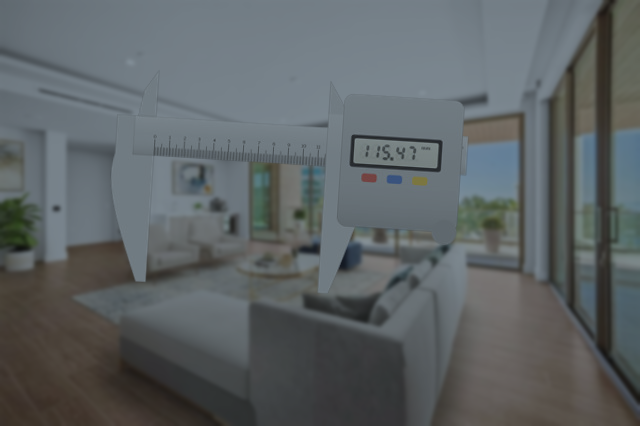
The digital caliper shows 115.47 (mm)
